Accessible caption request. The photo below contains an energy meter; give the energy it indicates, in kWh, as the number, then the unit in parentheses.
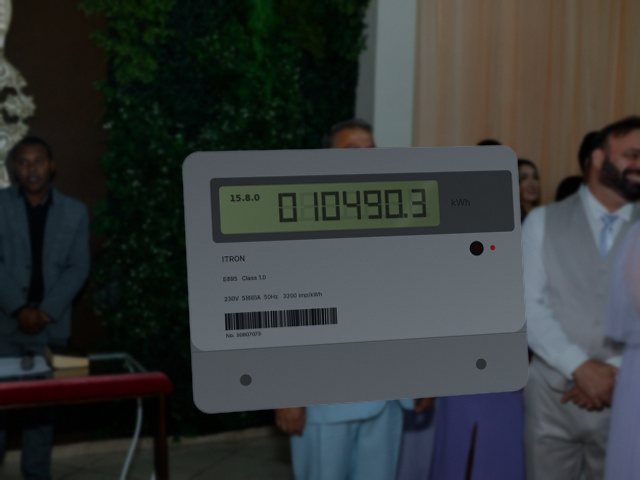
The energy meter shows 10490.3 (kWh)
